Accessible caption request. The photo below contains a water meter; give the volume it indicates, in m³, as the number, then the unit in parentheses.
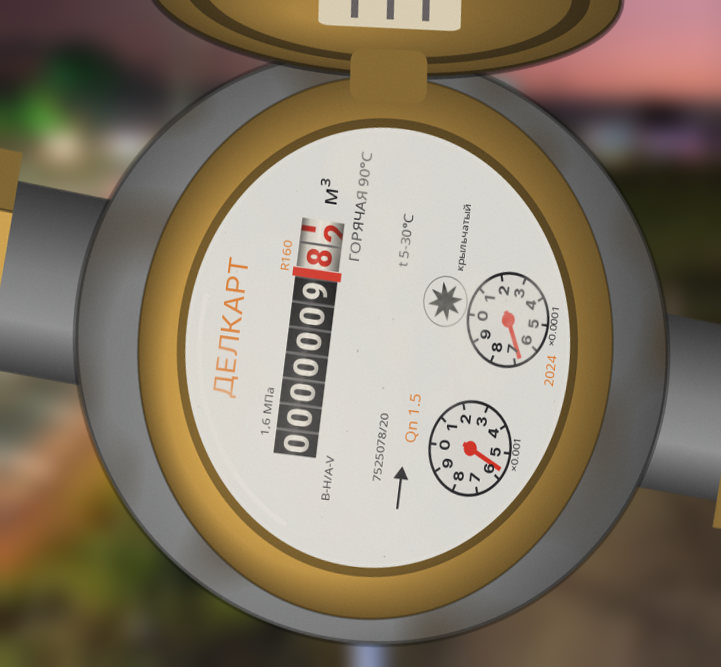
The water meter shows 9.8156 (m³)
